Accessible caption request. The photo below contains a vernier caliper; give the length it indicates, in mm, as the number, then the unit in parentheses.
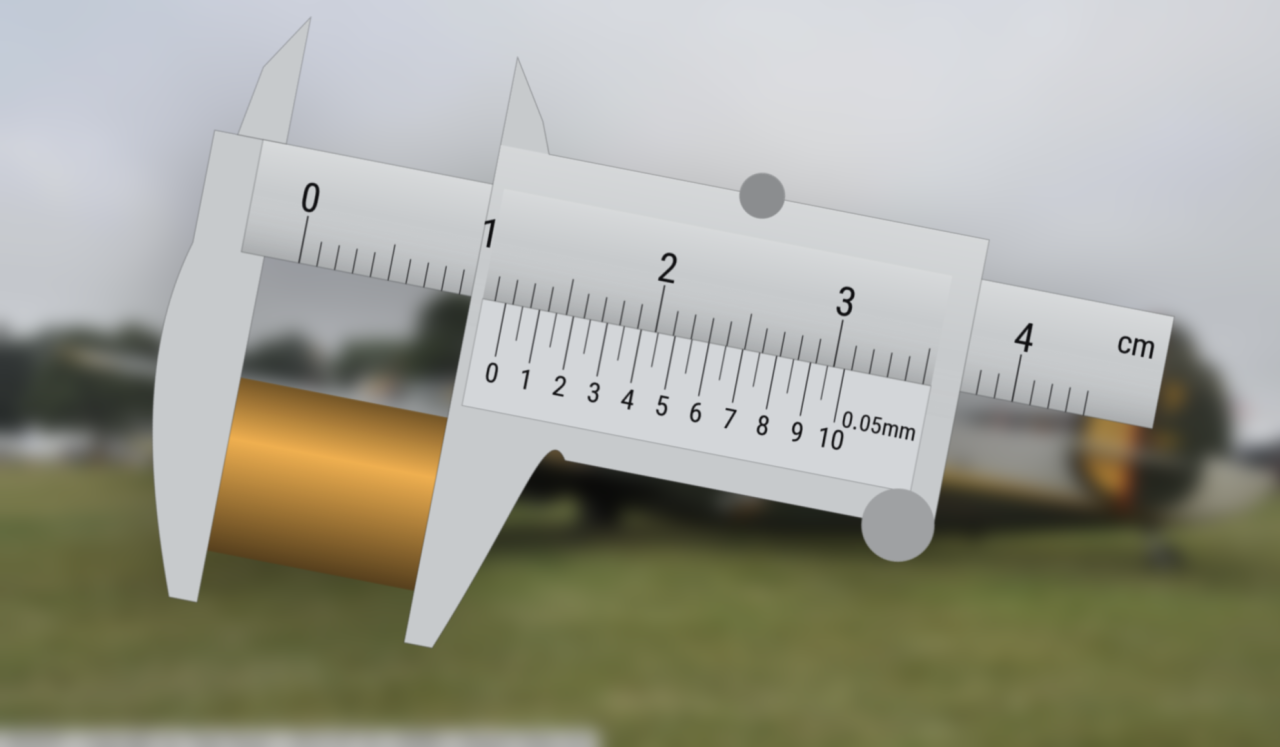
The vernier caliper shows 11.6 (mm)
